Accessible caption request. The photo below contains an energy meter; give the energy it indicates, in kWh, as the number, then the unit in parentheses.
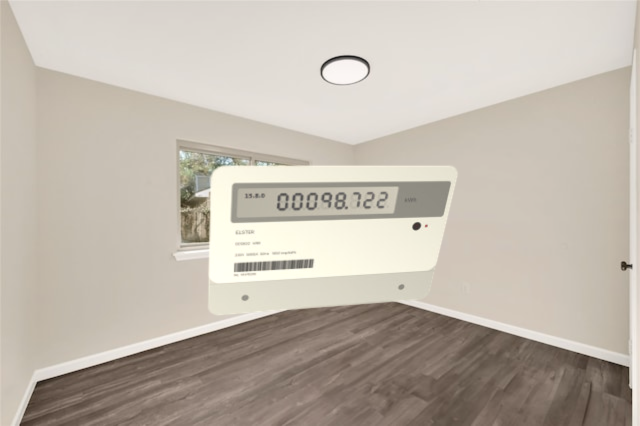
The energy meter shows 98.722 (kWh)
